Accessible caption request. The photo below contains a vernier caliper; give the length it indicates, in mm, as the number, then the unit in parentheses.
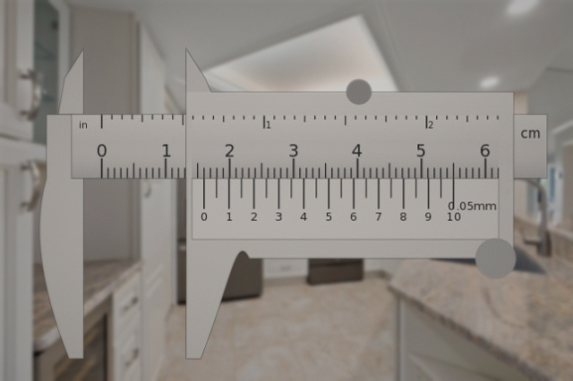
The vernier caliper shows 16.0 (mm)
